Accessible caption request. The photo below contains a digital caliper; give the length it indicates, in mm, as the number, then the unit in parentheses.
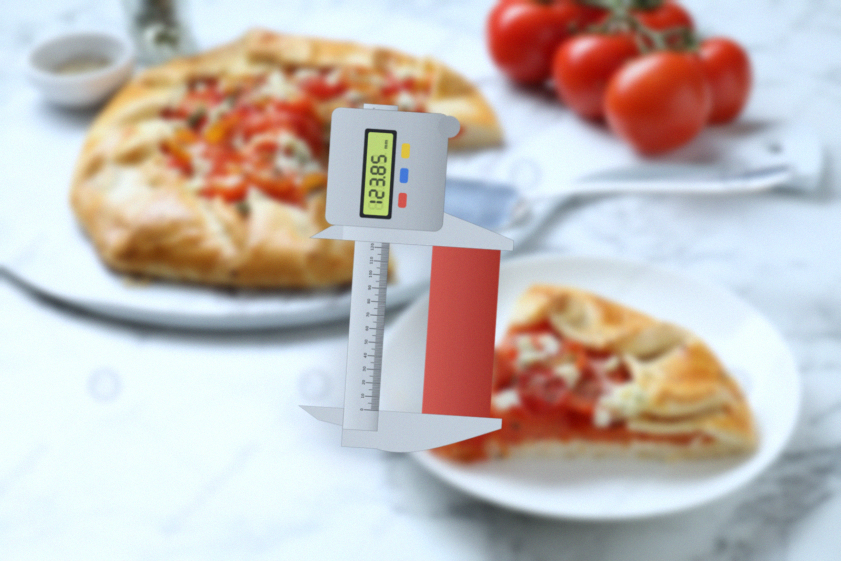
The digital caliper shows 123.85 (mm)
